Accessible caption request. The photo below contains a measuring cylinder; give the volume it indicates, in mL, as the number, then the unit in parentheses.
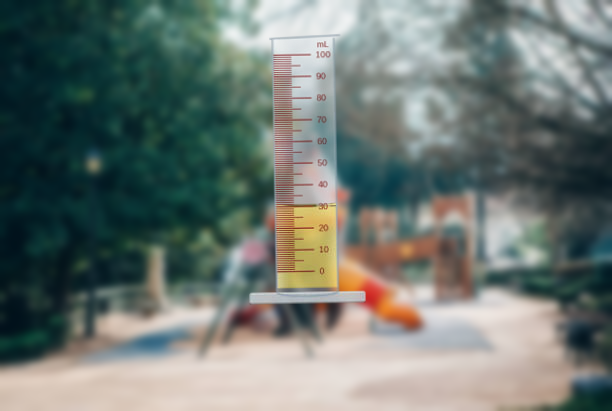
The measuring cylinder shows 30 (mL)
